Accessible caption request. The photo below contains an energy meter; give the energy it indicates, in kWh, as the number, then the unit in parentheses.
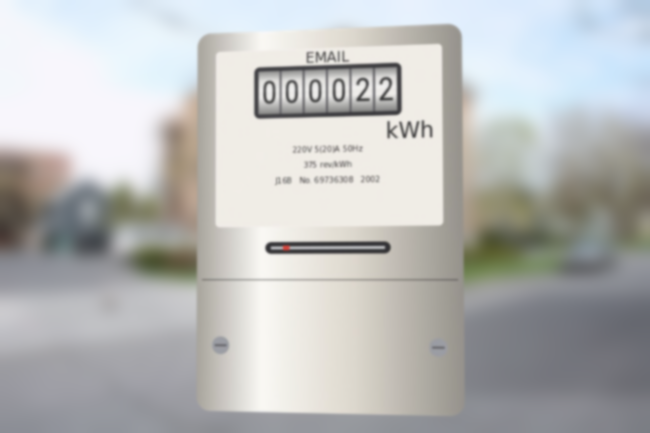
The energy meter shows 22 (kWh)
